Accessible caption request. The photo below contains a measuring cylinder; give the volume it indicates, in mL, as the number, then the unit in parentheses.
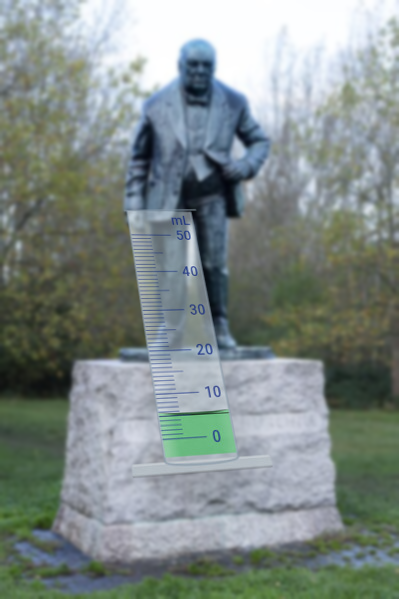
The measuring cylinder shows 5 (mL)
